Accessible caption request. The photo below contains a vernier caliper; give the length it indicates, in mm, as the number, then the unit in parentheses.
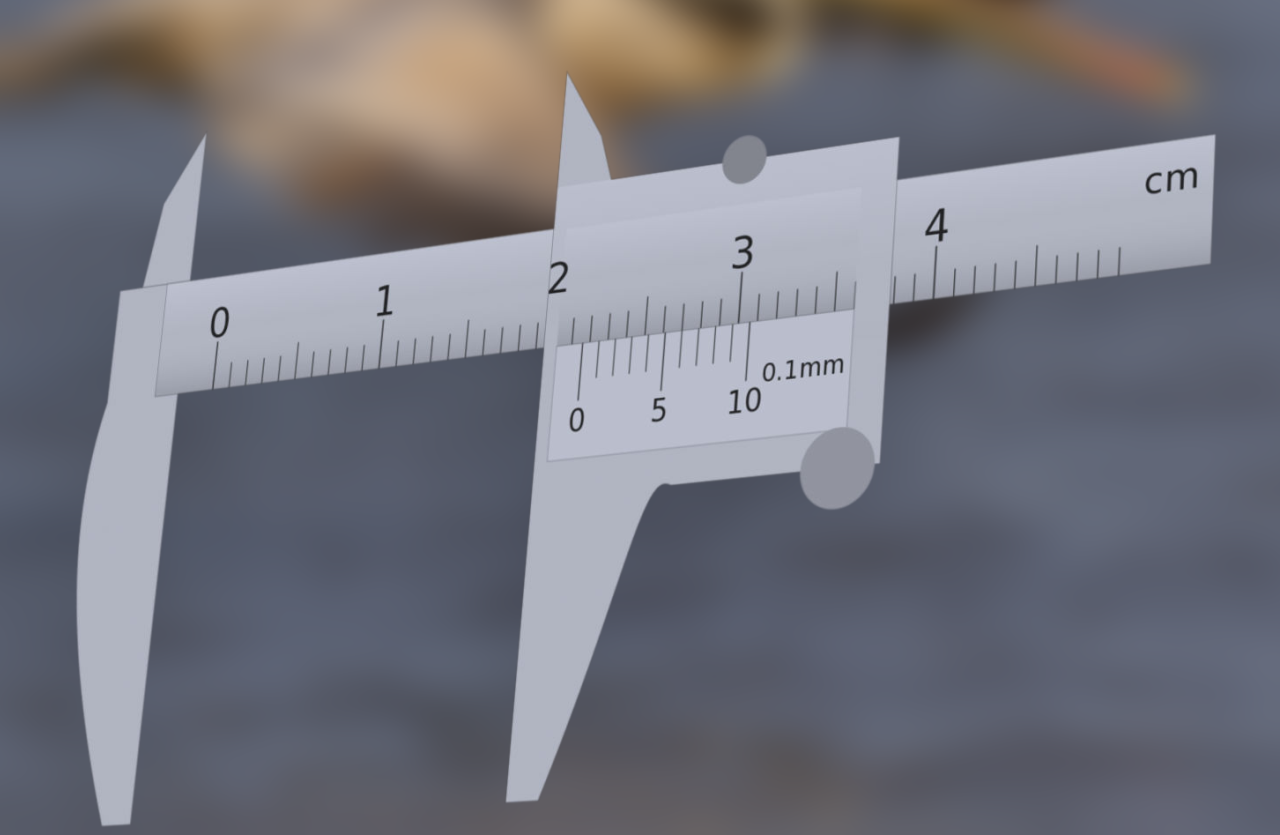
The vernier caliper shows 21.6 (mm)
